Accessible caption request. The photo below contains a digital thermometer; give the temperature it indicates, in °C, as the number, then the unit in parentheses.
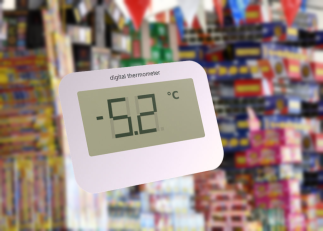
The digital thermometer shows -5.2 (°C)
